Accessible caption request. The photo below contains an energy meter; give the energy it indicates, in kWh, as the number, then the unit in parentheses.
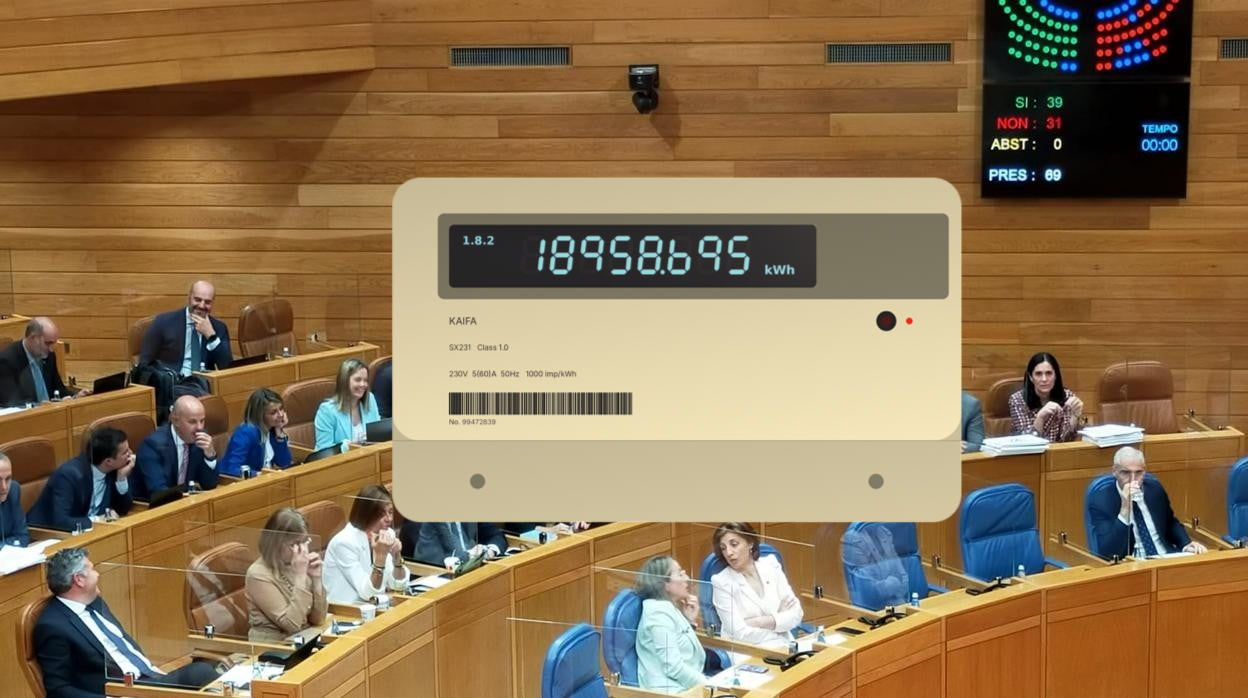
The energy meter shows 18958.695 (kWh)
